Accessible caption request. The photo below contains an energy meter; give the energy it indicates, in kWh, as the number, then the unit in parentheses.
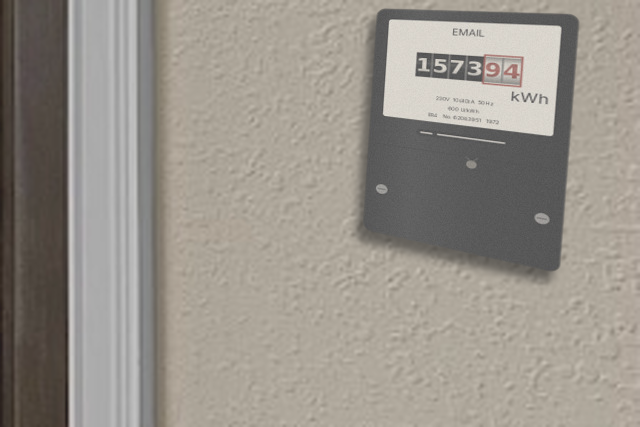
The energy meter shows 1573.94 (kWh)
